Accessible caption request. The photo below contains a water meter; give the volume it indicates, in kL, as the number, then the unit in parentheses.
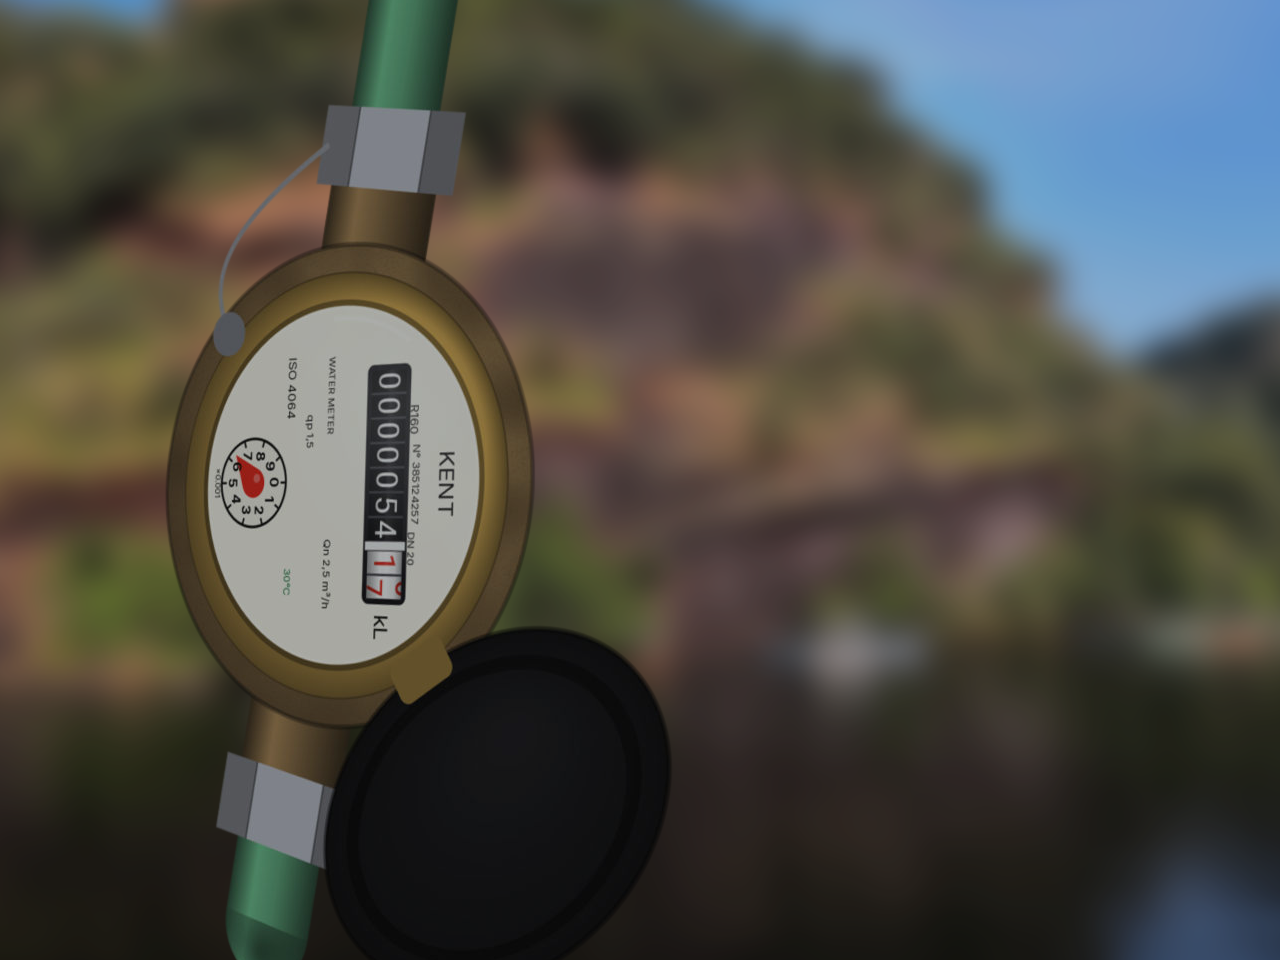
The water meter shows 54.166 (kL)
